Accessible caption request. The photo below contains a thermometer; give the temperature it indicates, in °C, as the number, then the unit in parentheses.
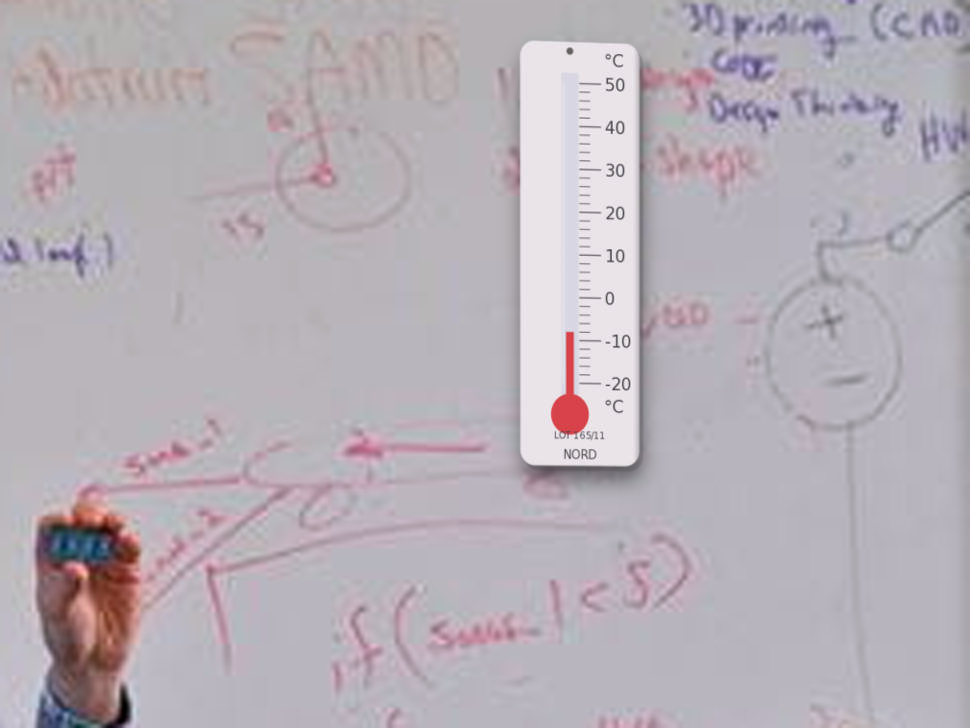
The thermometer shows -8 (°C)
